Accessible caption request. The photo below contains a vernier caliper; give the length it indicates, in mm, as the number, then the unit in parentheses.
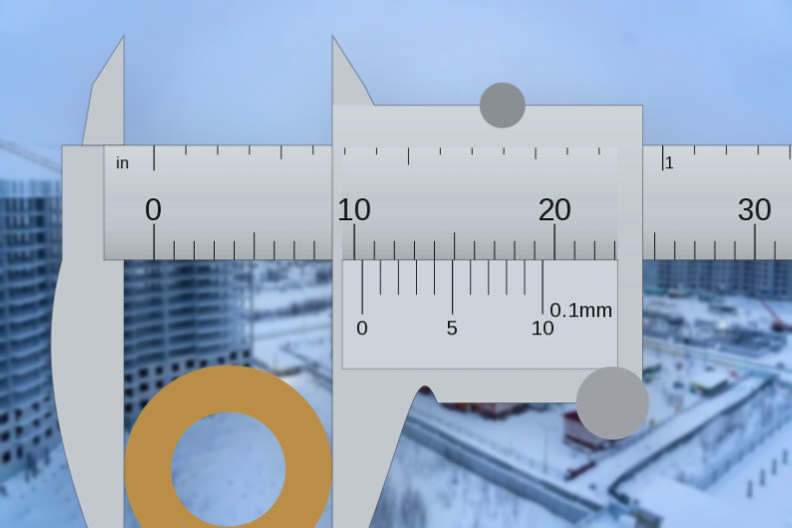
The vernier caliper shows 10.4 (mm)
